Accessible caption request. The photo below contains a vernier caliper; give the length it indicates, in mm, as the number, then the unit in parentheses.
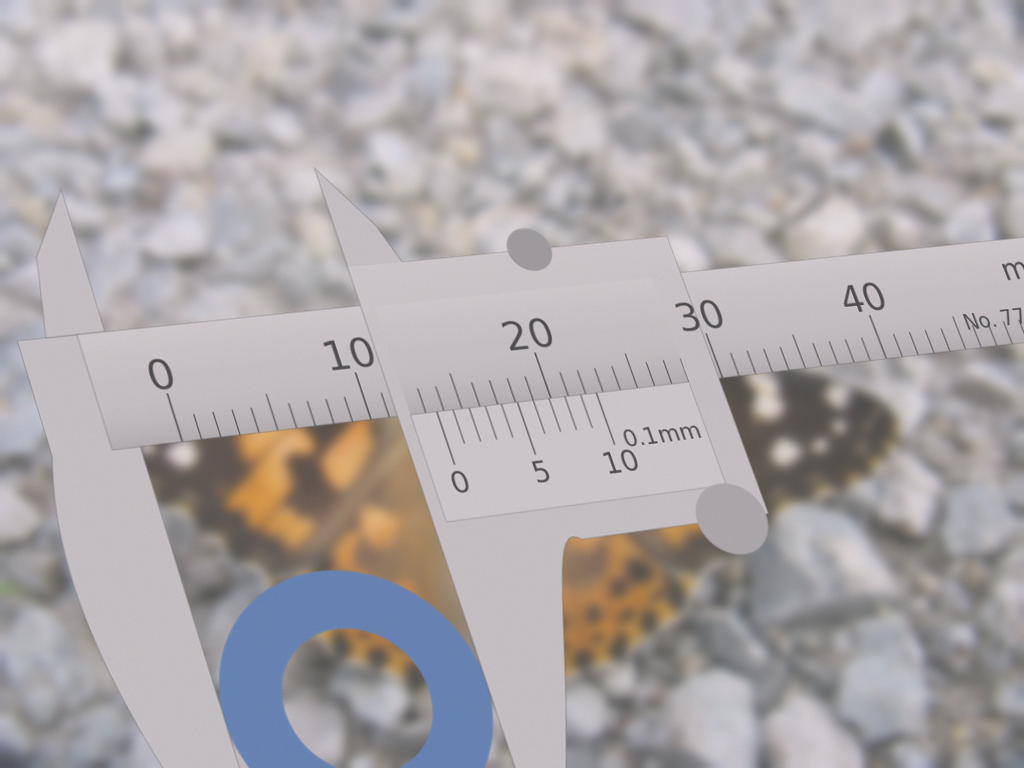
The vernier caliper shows 13.6 (mm)
